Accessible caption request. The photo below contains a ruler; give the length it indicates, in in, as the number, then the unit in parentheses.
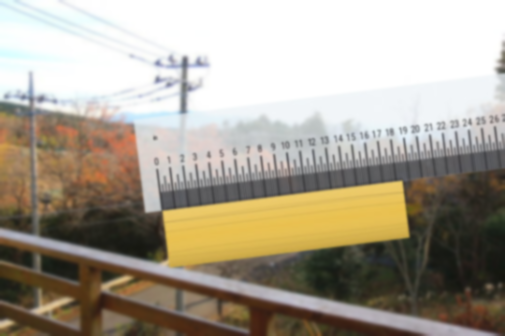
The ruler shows 18.5 (in)
